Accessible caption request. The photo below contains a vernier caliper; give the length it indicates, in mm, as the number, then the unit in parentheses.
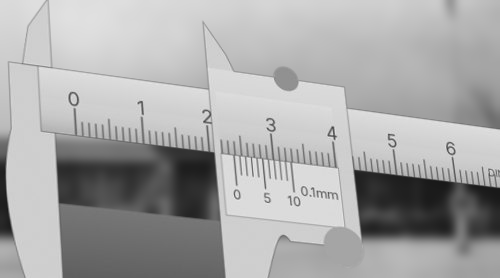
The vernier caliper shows 23.8 (mm)
